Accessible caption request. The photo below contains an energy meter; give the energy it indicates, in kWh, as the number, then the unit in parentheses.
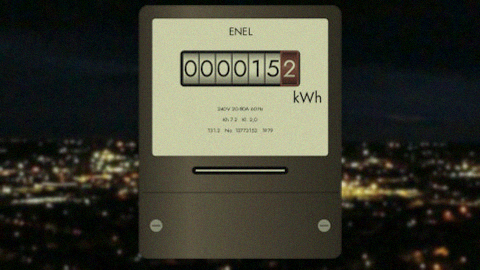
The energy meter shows 15.2 (kWh)
